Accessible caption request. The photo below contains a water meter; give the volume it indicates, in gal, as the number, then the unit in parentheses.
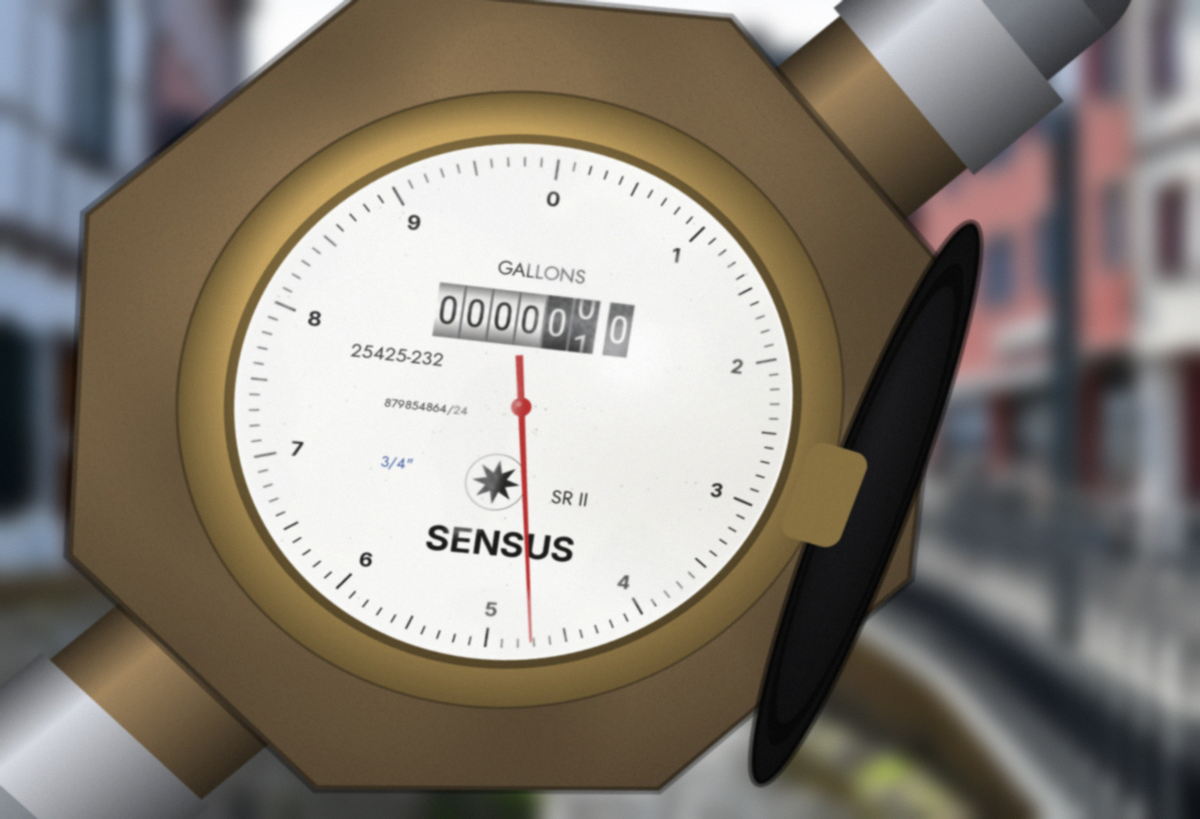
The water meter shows 4.7 (gal)
